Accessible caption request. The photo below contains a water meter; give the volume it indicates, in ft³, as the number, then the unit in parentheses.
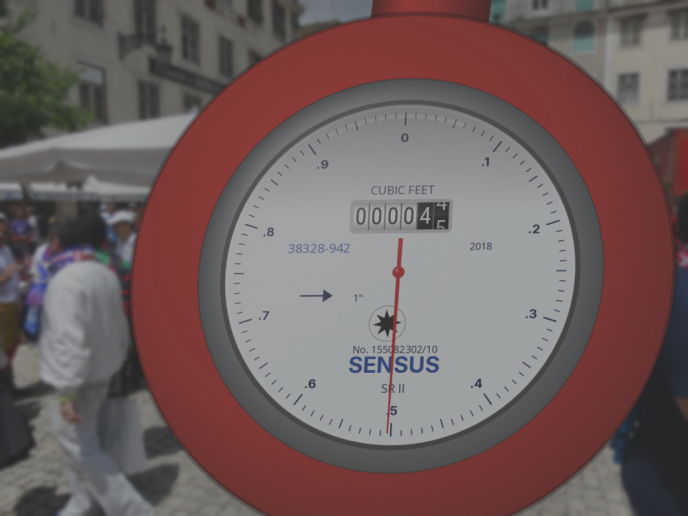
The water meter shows 44.50 (ft³)
